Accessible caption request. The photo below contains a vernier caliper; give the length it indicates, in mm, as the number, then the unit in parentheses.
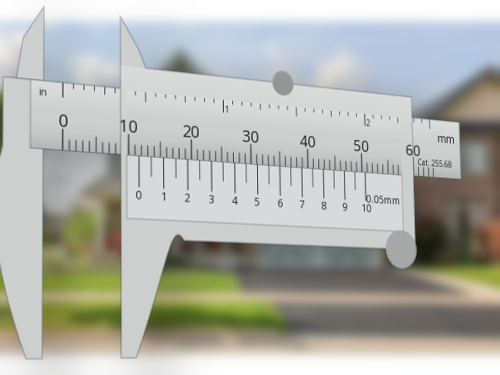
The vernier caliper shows 11.6 (mm)
